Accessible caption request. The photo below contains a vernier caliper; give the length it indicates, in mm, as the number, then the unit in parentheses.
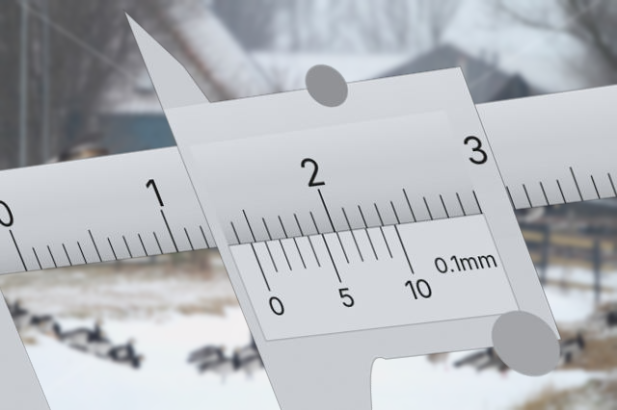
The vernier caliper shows 14.7 (mm)
